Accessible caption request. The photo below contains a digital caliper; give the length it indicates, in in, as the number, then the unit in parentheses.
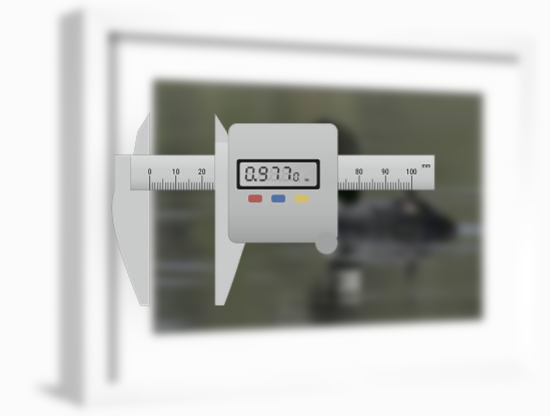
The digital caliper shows 0.9770 (in)
